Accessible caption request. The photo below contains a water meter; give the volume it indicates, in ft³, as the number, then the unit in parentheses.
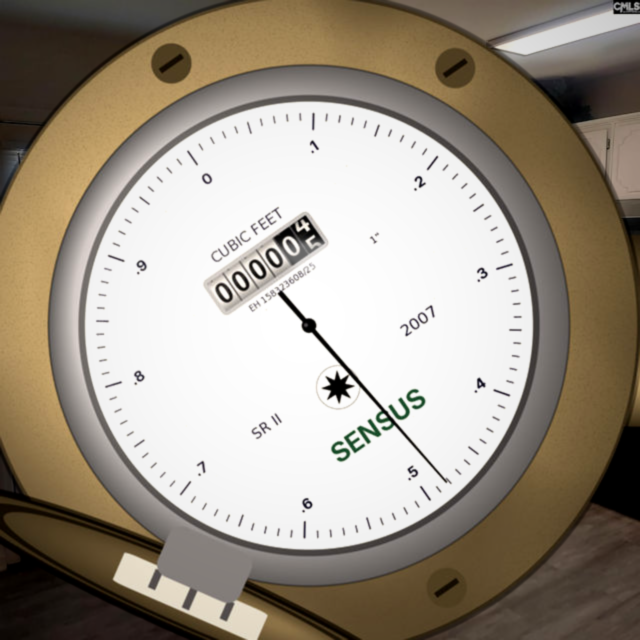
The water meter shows 4.48 (ft³)
